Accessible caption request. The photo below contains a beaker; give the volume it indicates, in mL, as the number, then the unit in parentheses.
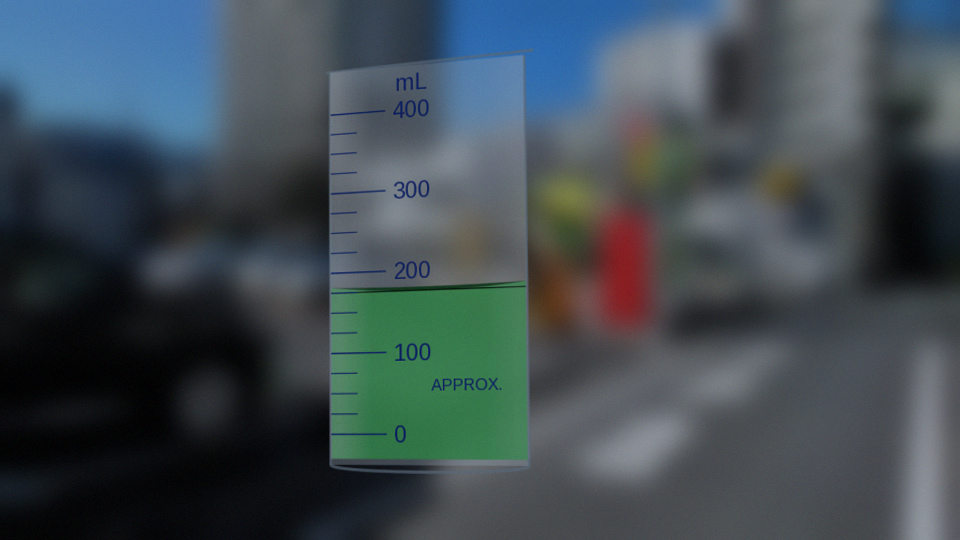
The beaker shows 175 (mL)
